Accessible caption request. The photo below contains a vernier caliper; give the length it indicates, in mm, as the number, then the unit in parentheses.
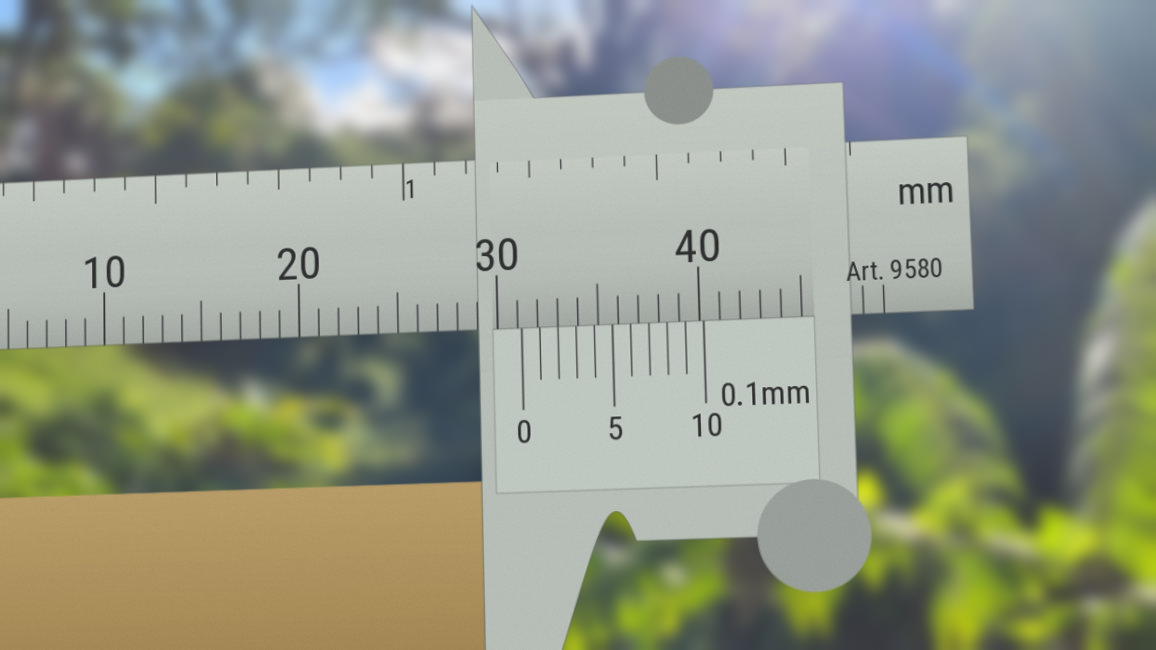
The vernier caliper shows 31.2 (mm)
